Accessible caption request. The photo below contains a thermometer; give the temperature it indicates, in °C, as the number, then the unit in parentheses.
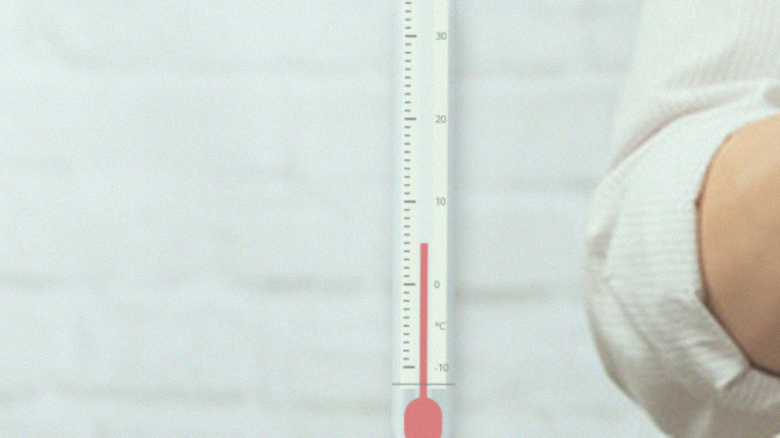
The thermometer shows 5 (°C)
